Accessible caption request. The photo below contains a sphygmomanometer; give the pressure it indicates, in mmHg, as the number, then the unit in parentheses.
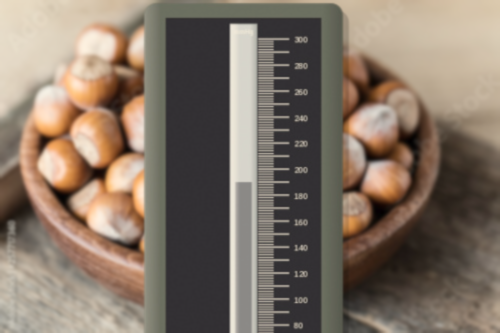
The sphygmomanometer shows 190 (mmHg)
